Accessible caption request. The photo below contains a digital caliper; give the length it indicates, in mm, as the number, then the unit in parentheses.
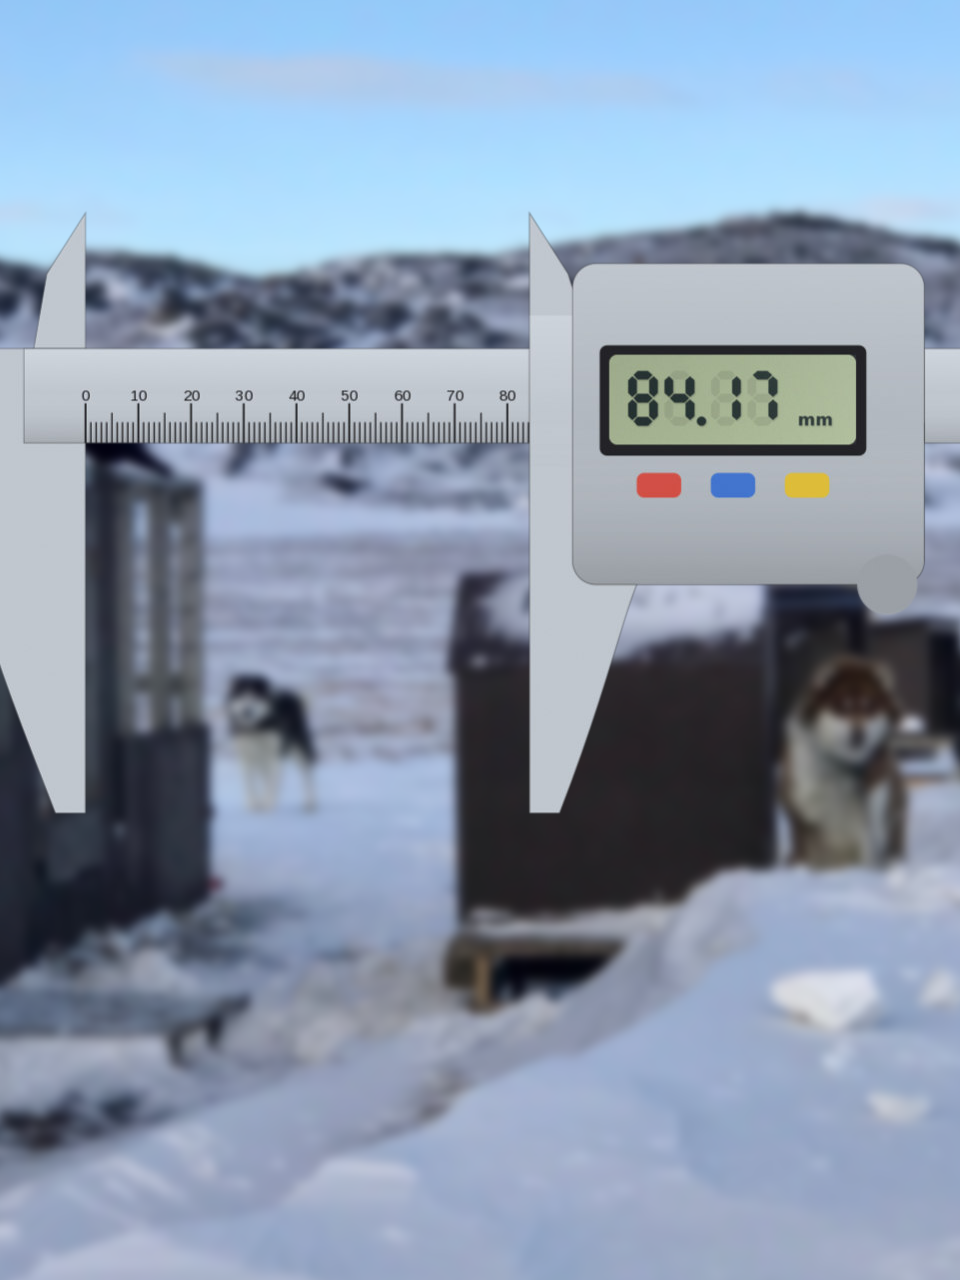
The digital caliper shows 84.17 (mm)
